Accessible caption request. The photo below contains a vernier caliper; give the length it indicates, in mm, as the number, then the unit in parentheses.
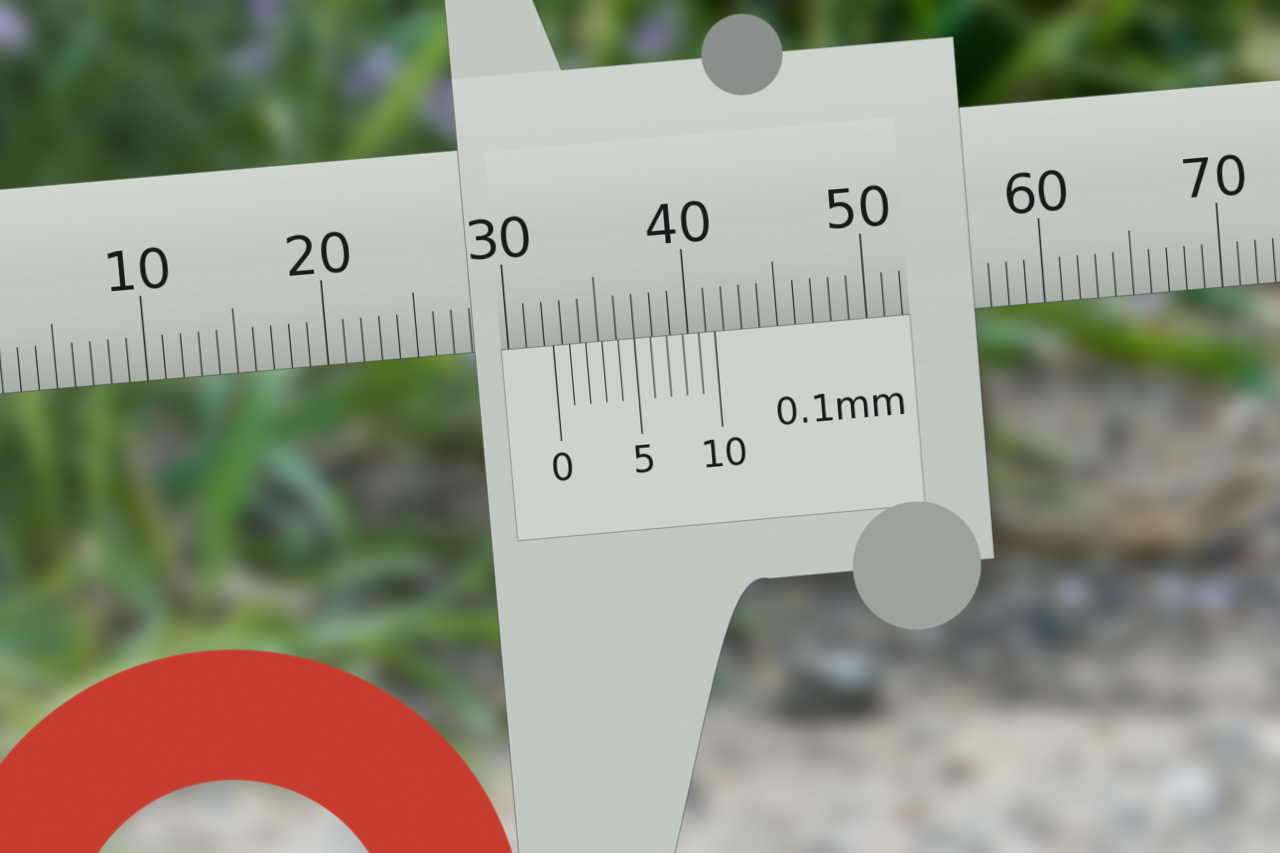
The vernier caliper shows 32.5 (mm)
